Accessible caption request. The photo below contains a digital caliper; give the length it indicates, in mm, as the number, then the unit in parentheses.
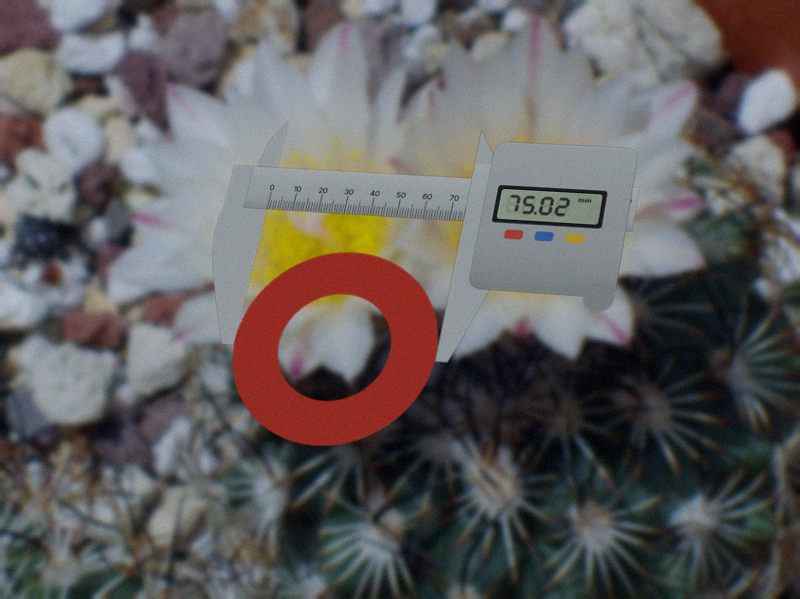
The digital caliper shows 75.02 (mm)
